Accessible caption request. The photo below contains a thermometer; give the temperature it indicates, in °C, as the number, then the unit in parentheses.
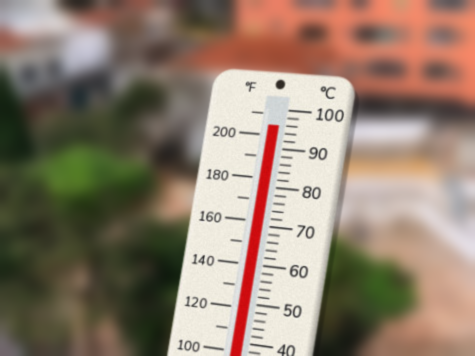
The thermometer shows 96 (°C)
